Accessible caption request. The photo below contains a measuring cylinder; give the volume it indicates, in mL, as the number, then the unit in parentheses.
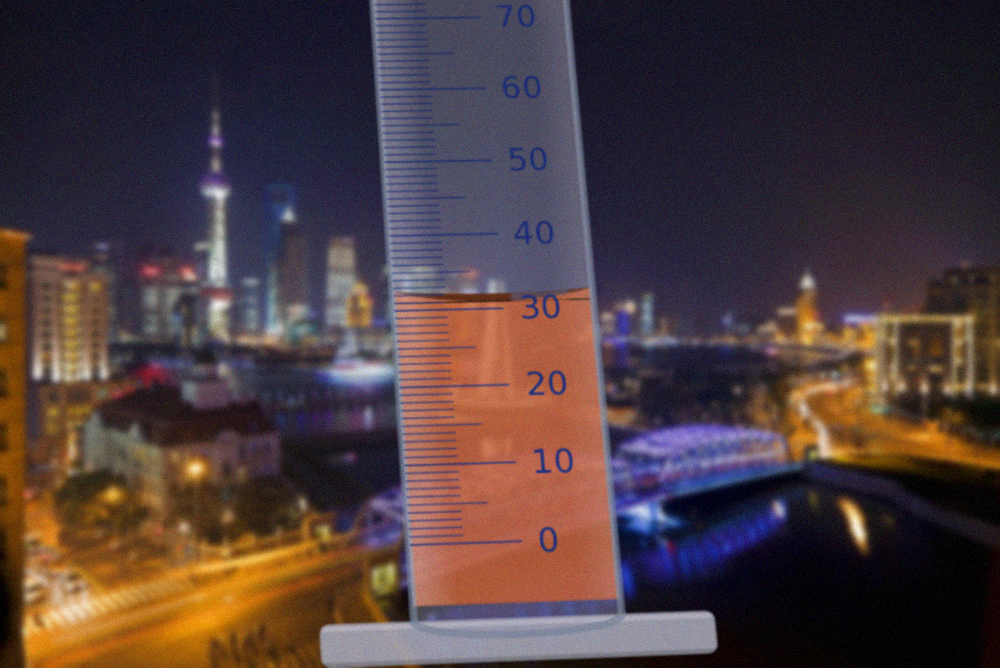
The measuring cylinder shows 31 (mL)
